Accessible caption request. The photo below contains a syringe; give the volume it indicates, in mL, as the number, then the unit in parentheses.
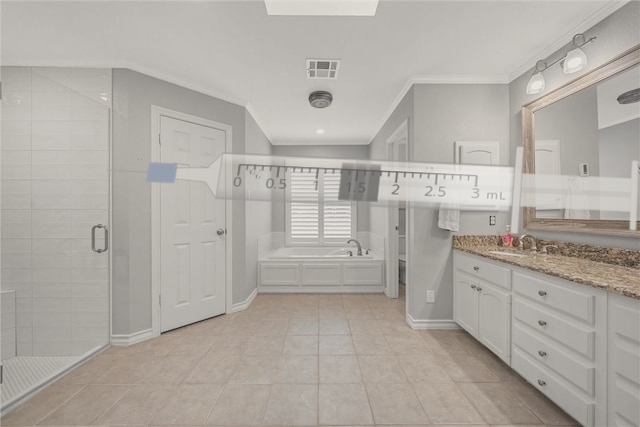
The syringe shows 1.3 (mL)
